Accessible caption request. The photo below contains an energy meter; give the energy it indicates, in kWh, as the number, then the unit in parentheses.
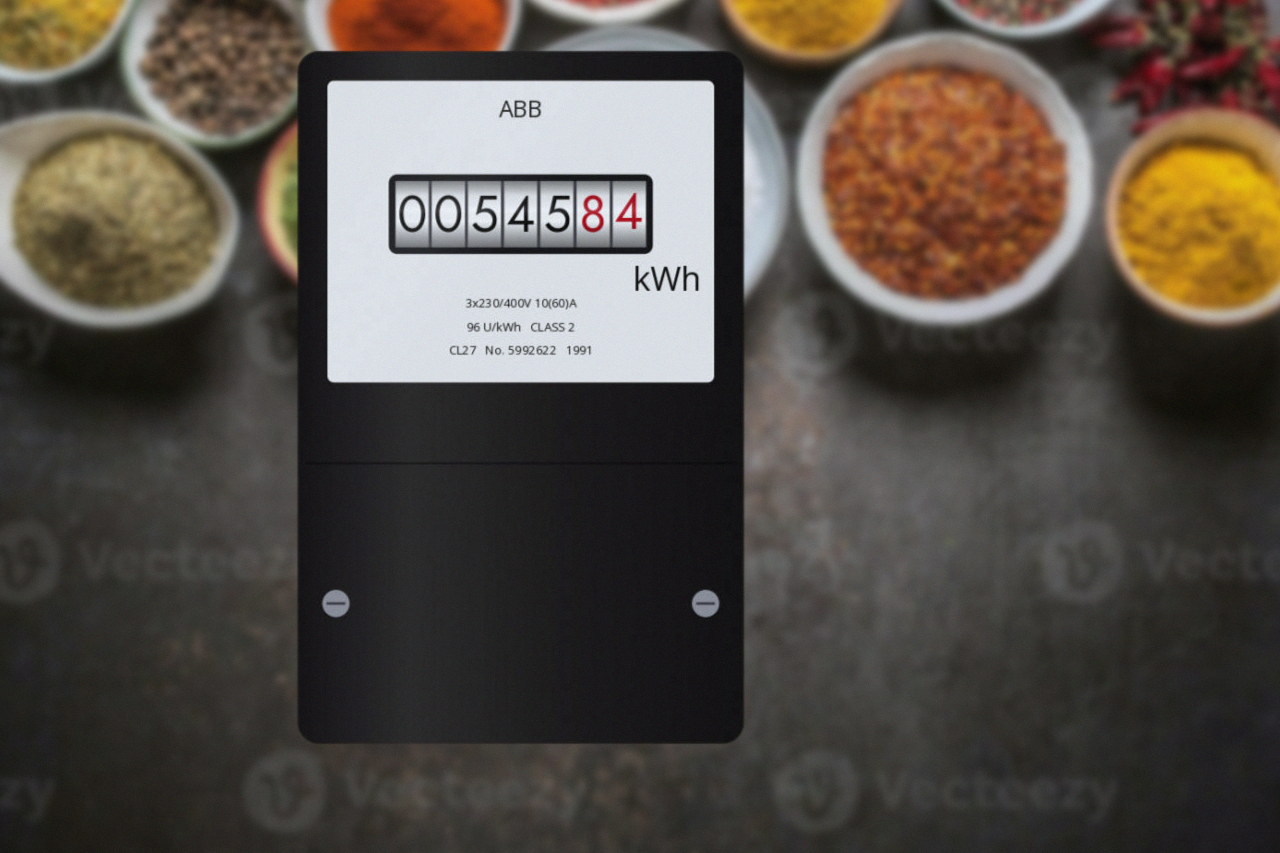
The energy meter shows 545.84 (kWh)
